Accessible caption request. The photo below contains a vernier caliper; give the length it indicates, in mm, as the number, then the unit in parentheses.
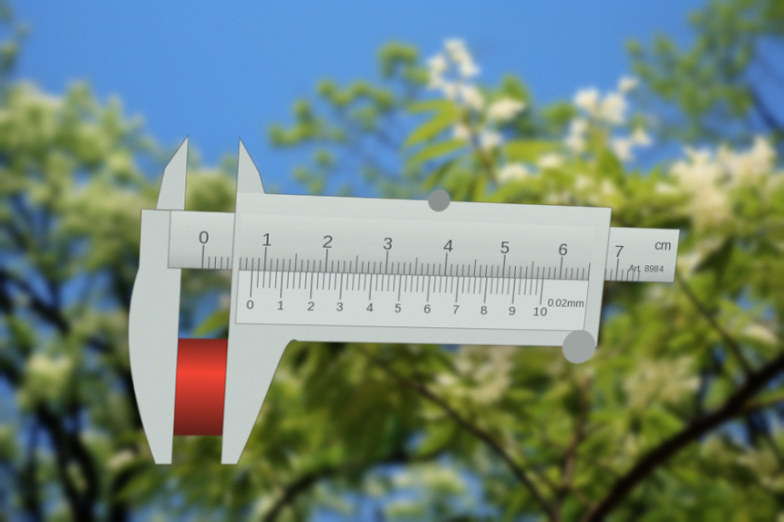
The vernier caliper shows 8.0 (mm)
